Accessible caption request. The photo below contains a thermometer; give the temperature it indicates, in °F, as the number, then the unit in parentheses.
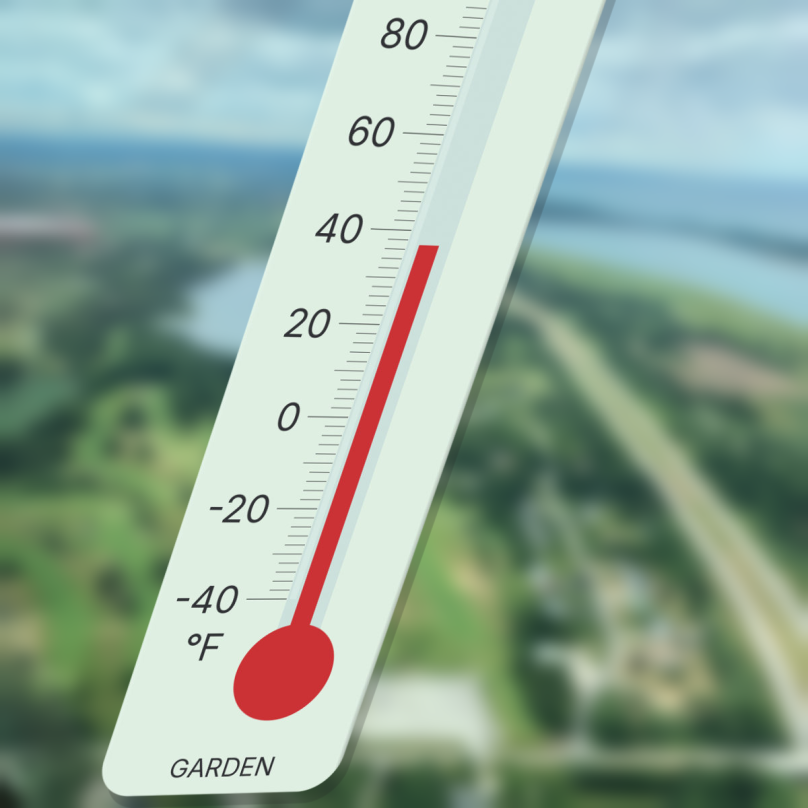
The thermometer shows 37 (°F)
